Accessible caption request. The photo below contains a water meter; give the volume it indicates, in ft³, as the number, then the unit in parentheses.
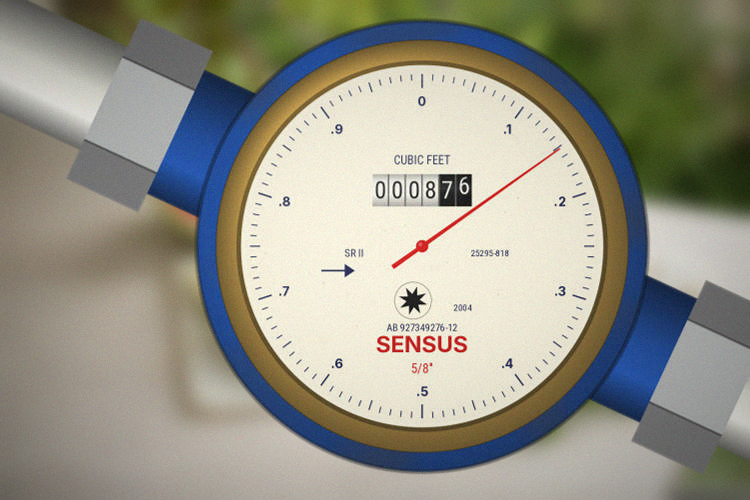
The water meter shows 876.15 (ft³)
